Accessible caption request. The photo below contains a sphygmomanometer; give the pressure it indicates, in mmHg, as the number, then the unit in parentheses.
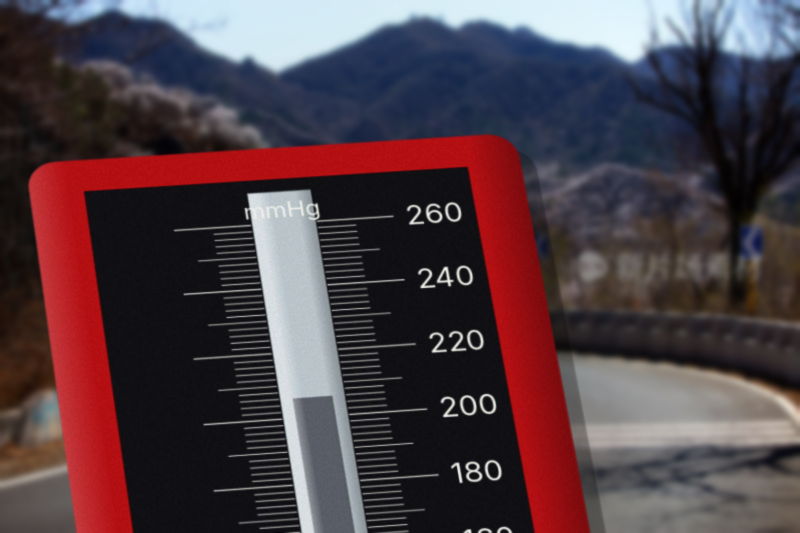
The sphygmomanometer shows 206 (mmHg)
